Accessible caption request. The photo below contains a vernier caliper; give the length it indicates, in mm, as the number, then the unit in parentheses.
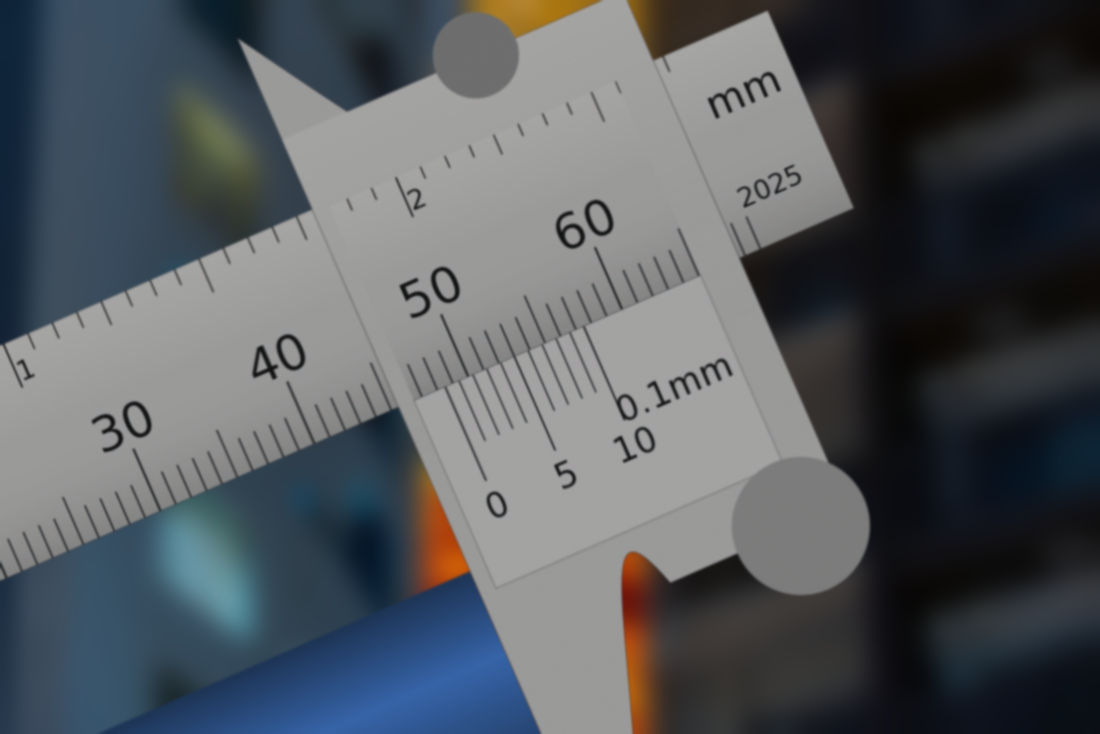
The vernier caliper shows 48.5 (mm)
